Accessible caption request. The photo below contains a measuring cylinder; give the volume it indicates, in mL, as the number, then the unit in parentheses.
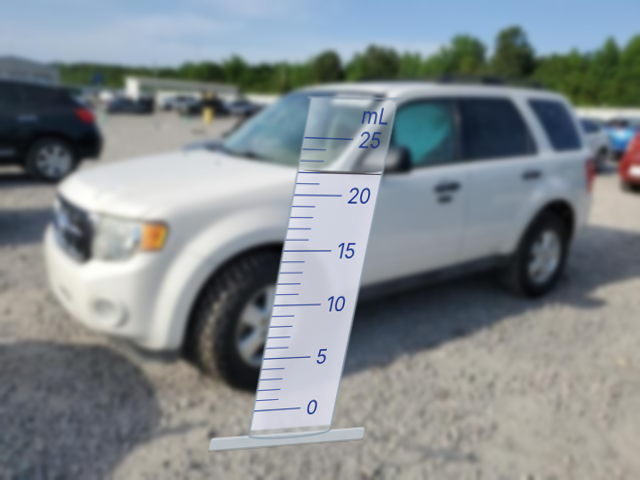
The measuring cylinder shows 22 (mL)
